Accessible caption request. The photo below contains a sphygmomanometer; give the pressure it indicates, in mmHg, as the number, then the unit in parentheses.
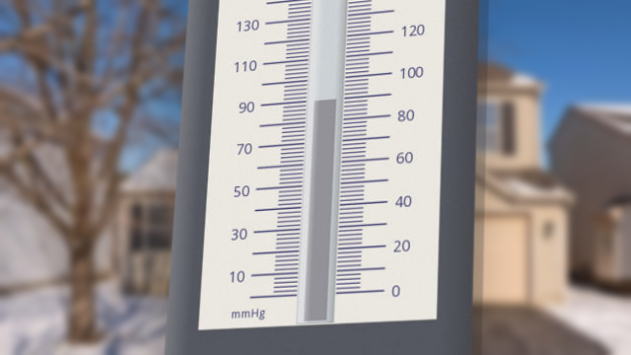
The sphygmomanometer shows 90 (mmHg)
